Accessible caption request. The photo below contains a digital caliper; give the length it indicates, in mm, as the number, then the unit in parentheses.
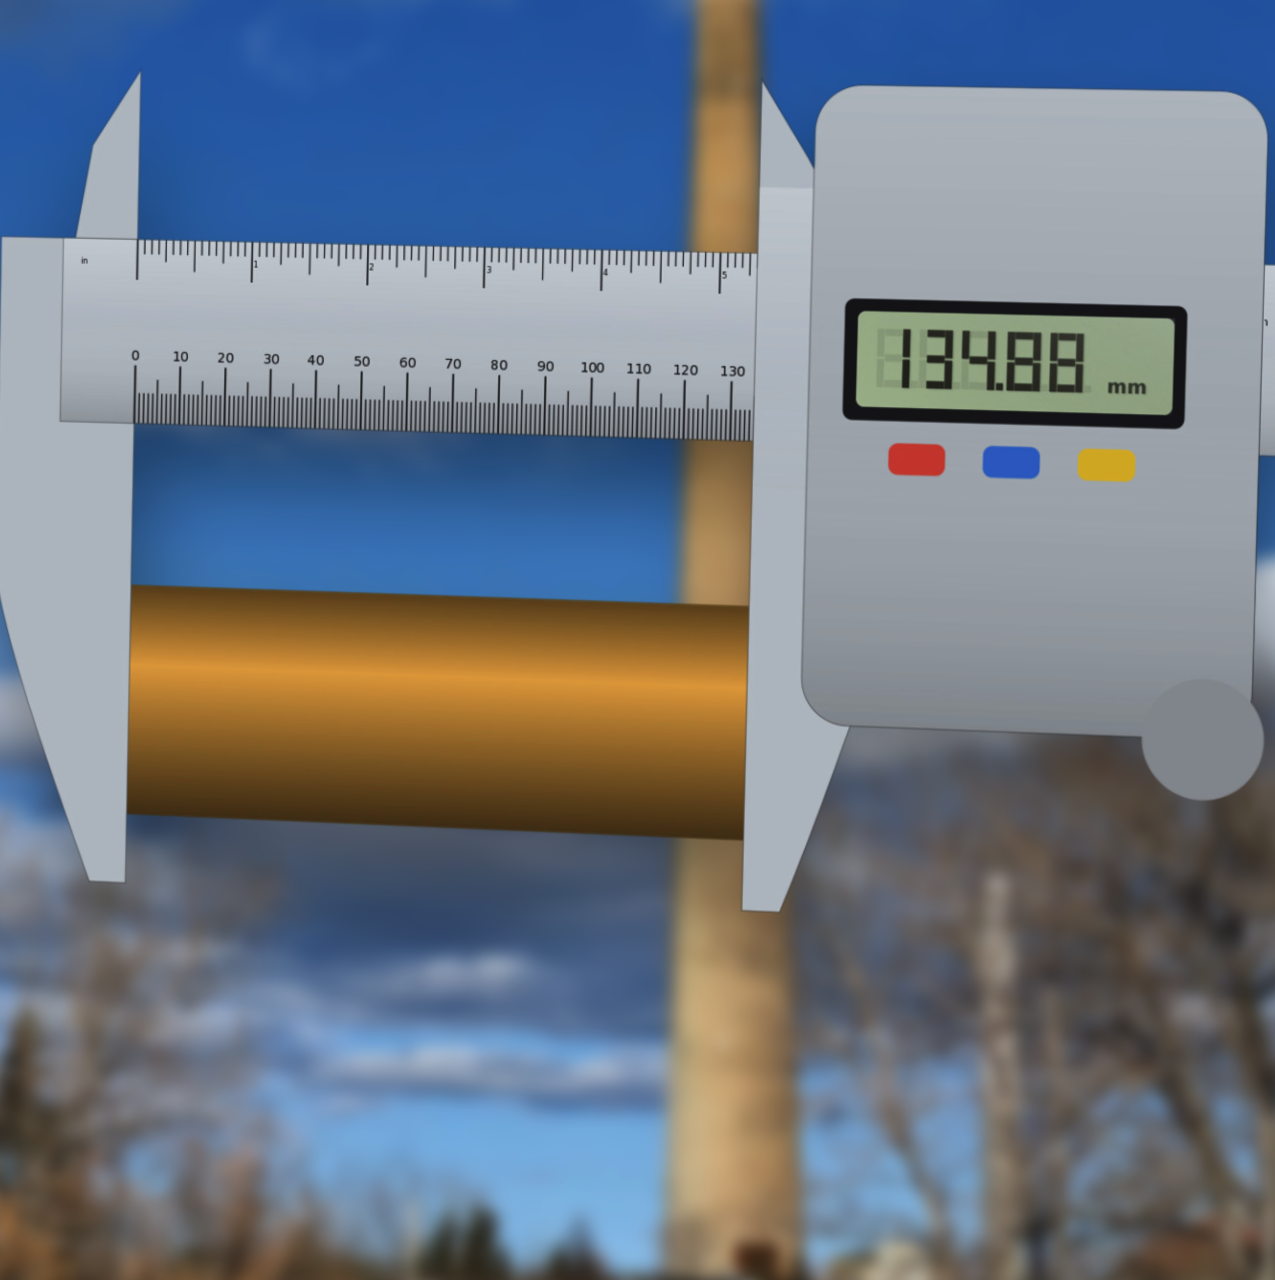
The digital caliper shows 134.88 (mm)
